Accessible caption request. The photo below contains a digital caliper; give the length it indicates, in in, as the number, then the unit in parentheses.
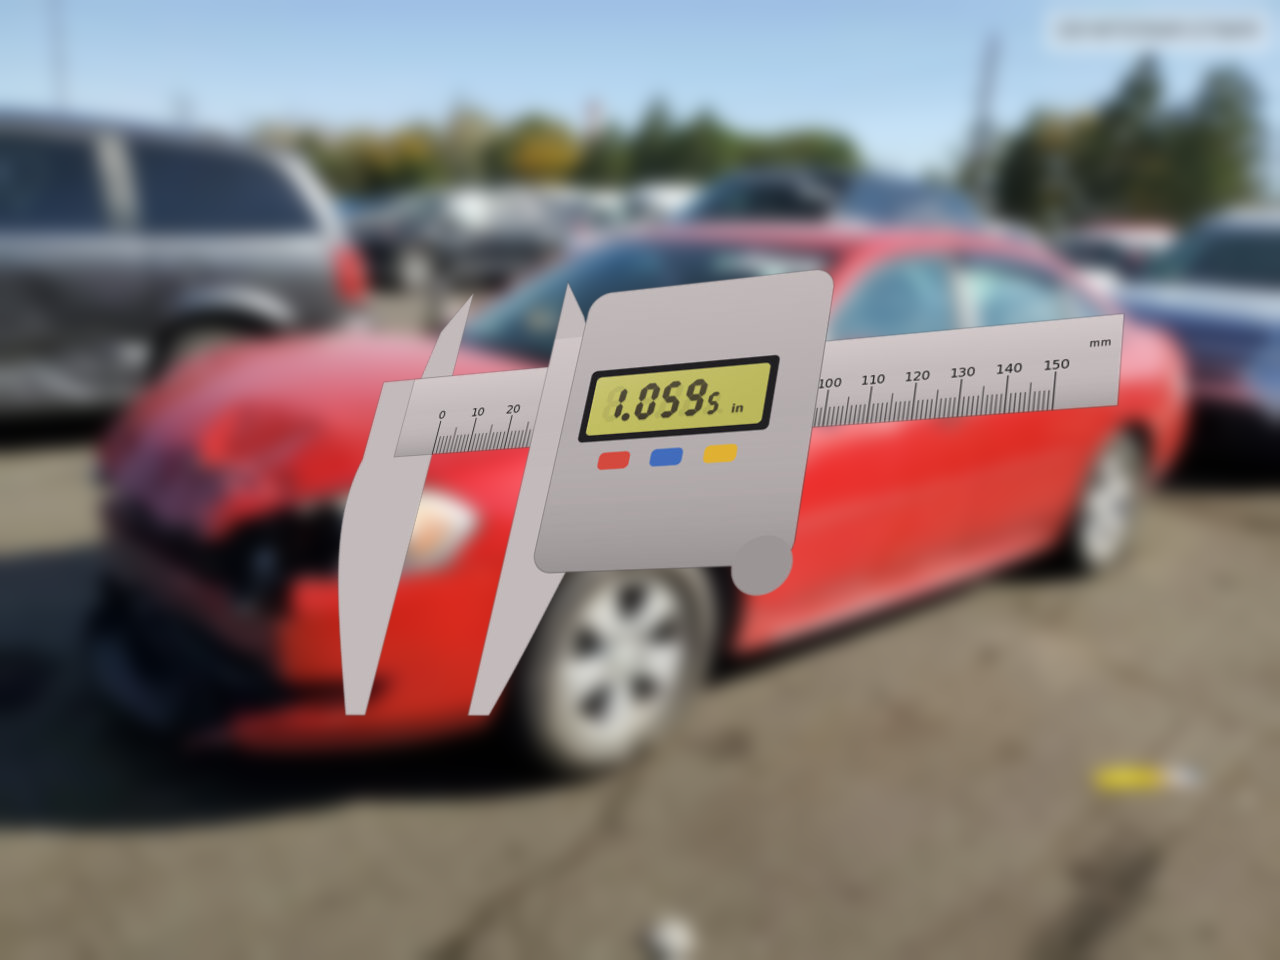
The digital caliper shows 1.0595 (in)
